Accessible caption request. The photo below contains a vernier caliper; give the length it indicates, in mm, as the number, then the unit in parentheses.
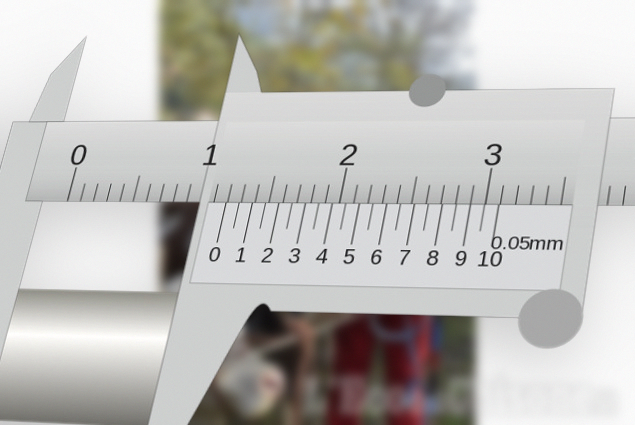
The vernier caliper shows 11.9 (mm)
